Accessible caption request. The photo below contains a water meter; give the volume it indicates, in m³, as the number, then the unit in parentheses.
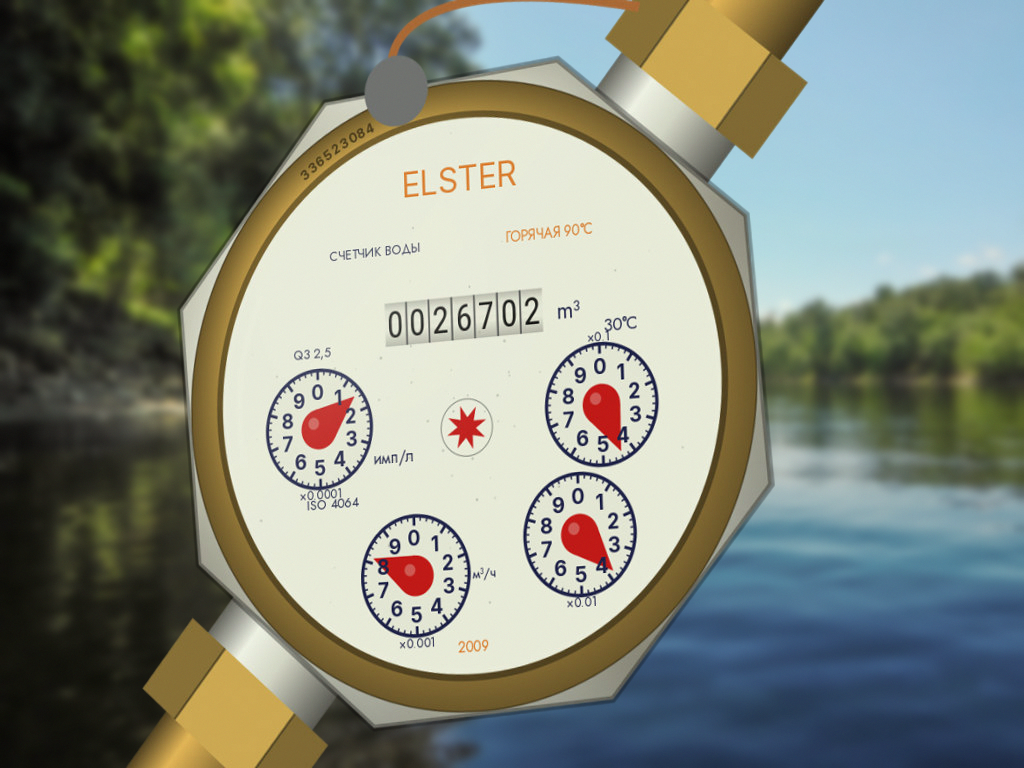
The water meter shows 26702.4381 (m³)
